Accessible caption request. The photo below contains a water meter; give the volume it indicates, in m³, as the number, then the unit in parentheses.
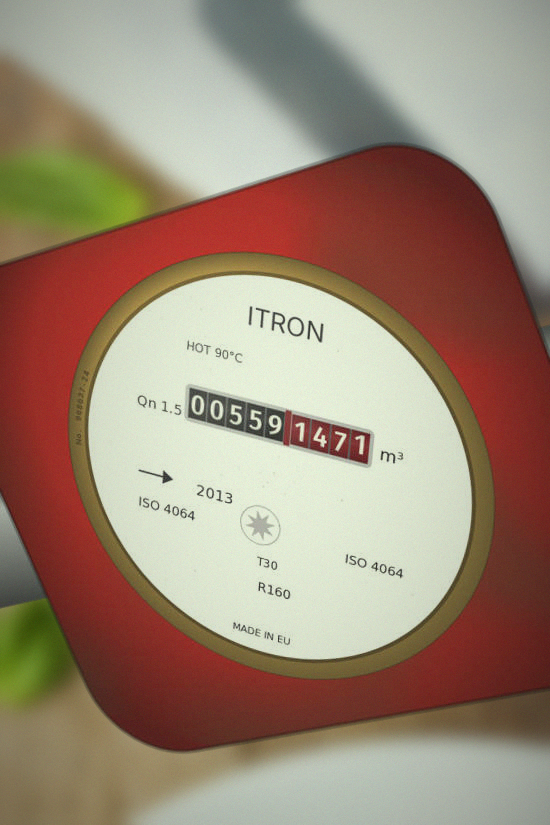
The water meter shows 559.1471 (m³)
